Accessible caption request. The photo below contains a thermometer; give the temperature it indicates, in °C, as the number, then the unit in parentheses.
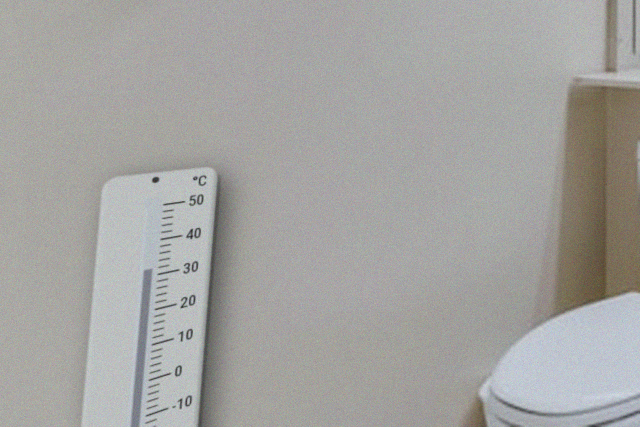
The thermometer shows 32 (°C)
